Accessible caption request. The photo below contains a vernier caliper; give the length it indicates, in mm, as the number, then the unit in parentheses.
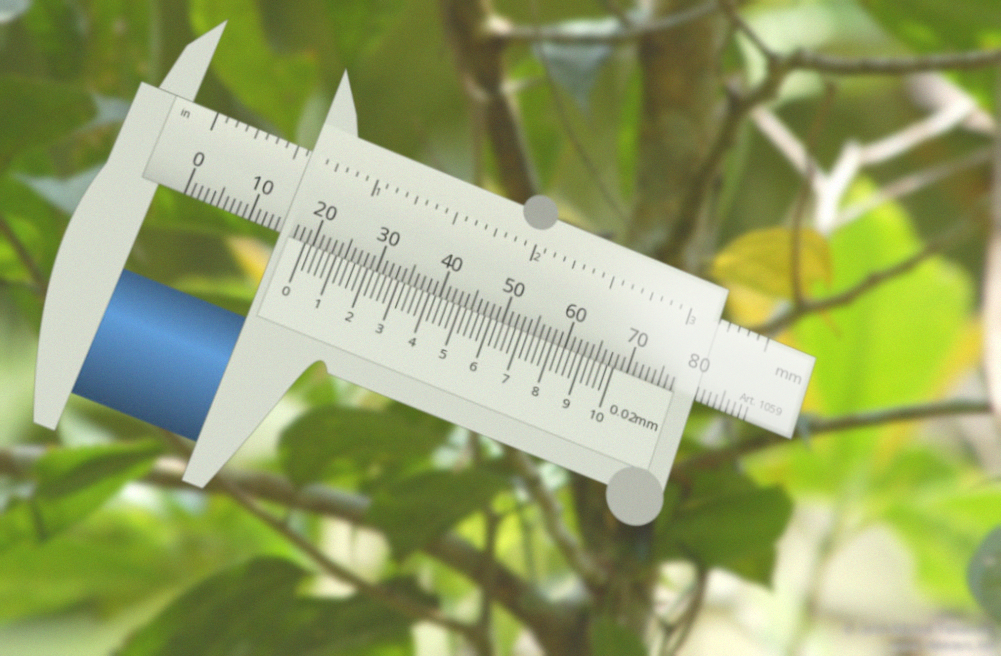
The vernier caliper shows 18.8 (mm)
